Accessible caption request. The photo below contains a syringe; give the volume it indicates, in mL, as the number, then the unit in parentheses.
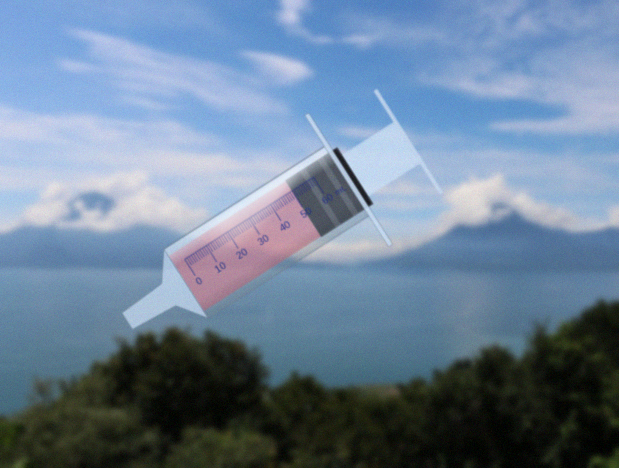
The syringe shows 50 (mL)
